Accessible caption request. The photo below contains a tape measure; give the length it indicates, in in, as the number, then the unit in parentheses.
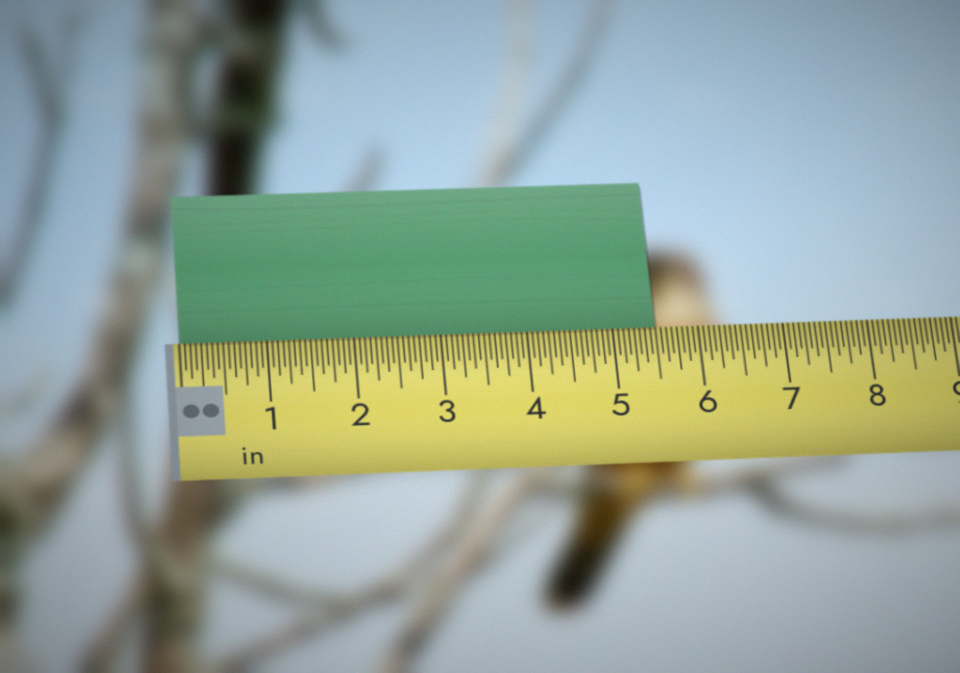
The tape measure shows 5.5 (in)
